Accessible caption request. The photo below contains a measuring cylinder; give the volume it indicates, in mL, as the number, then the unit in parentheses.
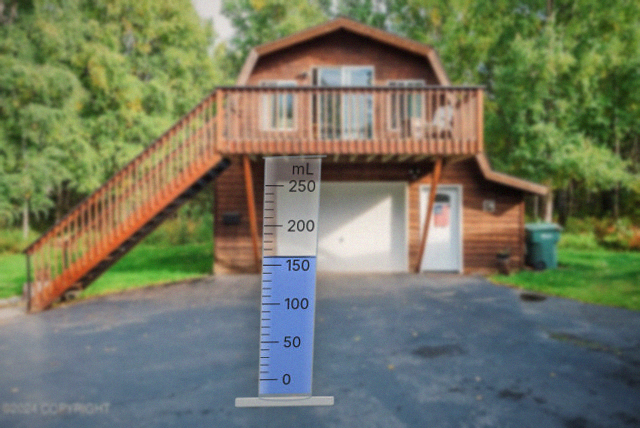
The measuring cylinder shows 160 (mL)
